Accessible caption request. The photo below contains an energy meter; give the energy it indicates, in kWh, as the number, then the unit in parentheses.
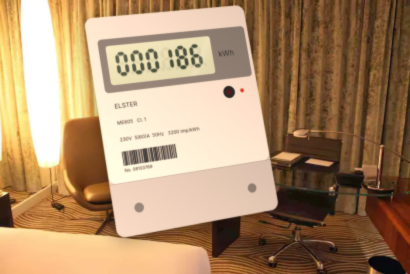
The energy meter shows 186 (kWh)
